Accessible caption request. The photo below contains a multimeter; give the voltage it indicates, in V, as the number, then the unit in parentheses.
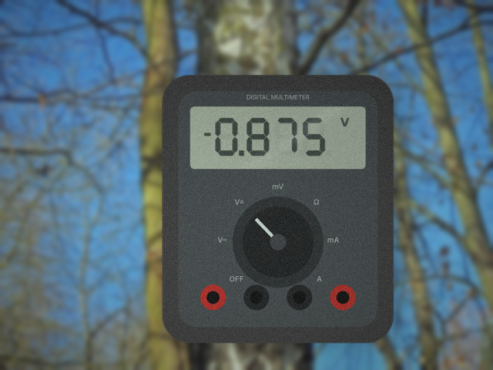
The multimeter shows -0.875 (V)
